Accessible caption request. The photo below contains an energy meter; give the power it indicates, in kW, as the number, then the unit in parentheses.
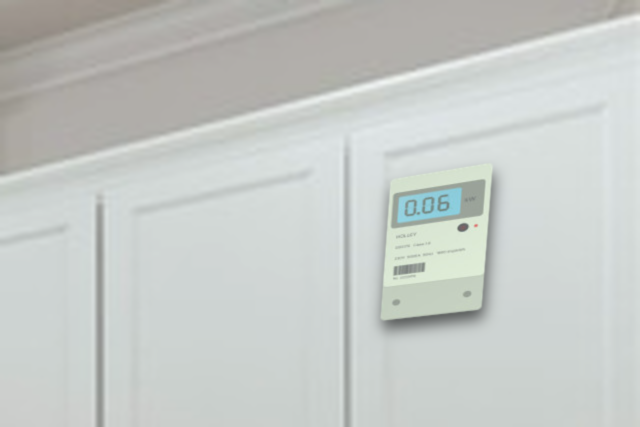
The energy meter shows 0.06 (kW)
